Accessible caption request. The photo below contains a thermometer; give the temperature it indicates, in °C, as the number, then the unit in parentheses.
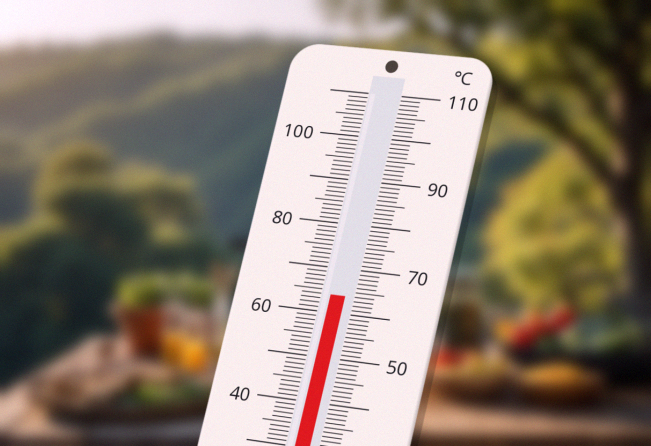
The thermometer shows 64 (°C)
